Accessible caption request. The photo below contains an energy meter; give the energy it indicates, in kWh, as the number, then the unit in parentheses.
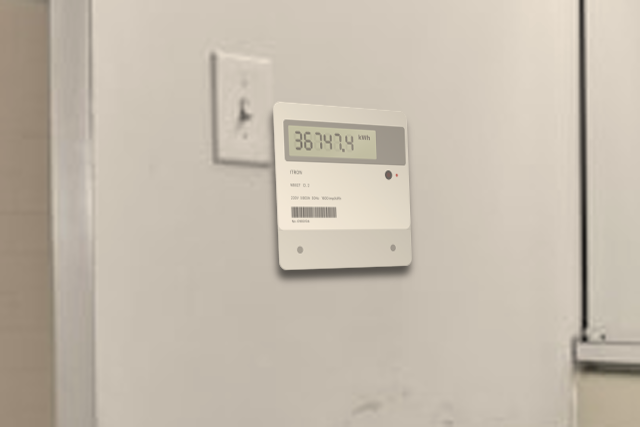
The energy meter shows 36747.4 (kWh)
